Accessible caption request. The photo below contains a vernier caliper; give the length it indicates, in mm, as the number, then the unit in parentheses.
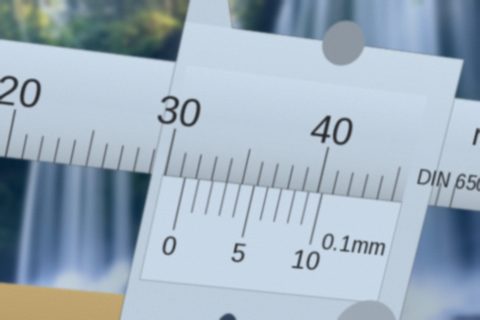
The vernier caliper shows 31.3 (mm)
